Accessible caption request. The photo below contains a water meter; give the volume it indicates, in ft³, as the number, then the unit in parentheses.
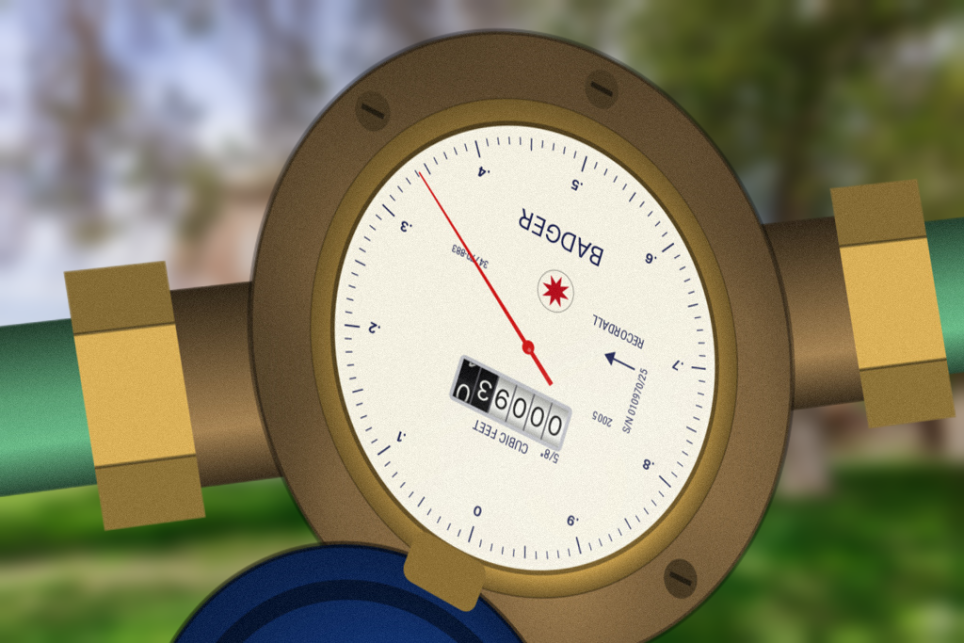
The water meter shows 930.34 (ft³)
